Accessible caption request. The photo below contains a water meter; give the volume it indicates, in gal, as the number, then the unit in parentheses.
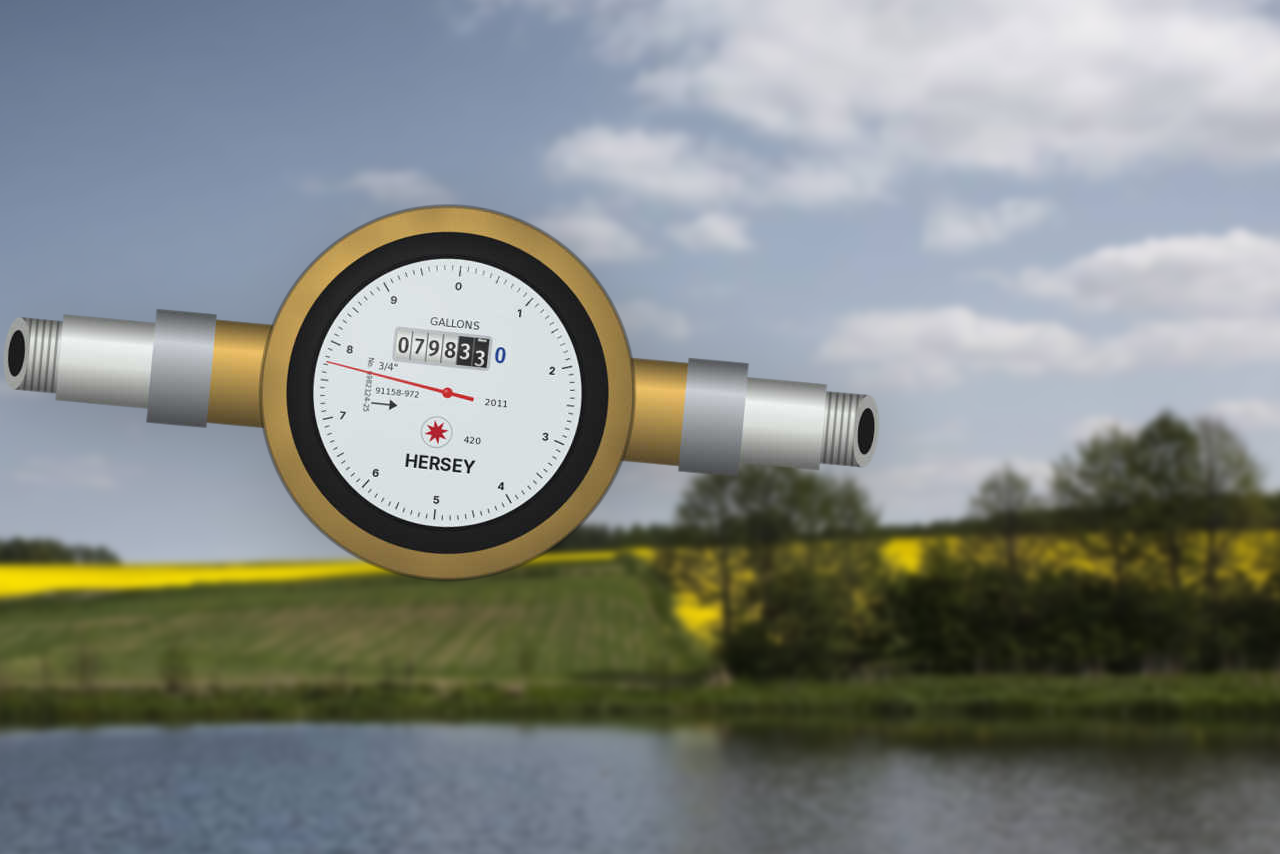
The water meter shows 798327.7 (gal)
